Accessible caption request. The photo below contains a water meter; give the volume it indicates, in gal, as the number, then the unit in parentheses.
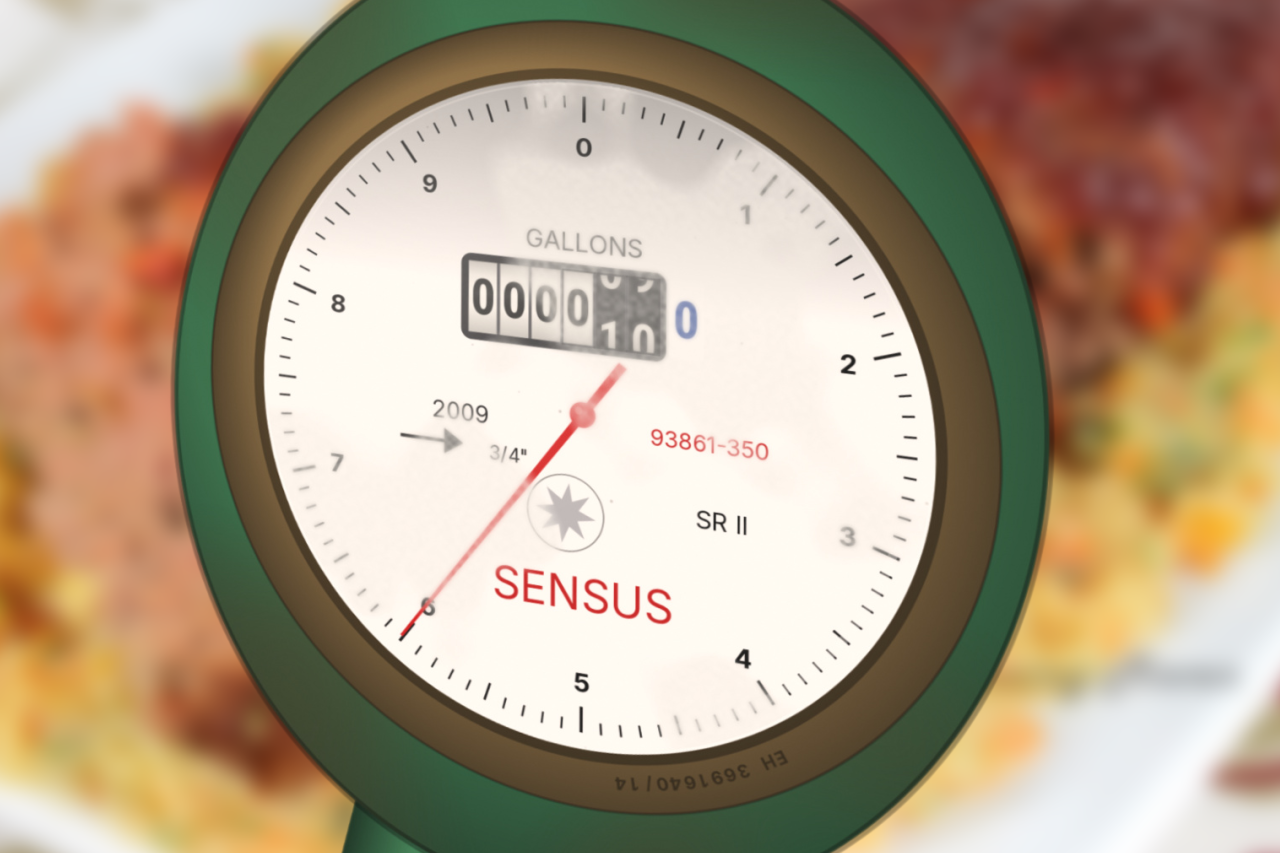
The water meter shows 96.0 (gal)
